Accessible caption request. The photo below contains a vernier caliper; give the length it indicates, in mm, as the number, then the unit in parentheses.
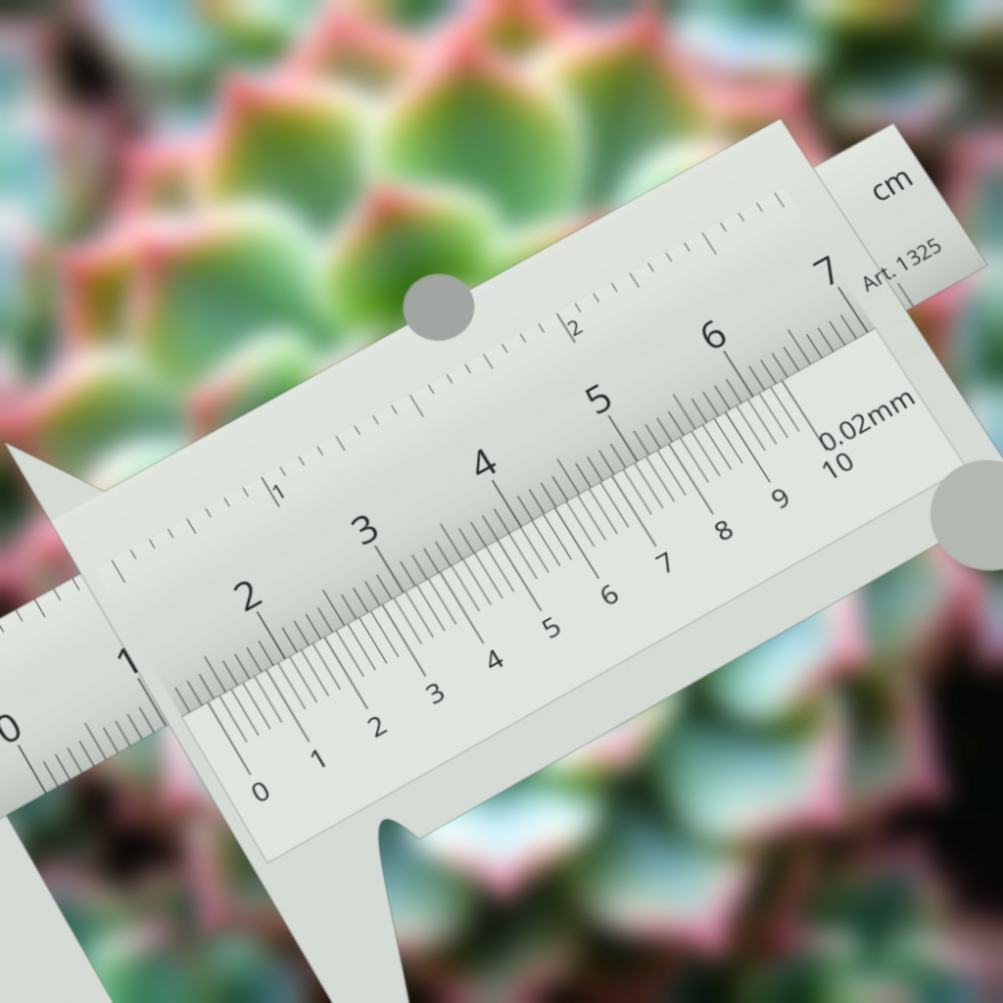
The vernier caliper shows 13.5 (mm)
